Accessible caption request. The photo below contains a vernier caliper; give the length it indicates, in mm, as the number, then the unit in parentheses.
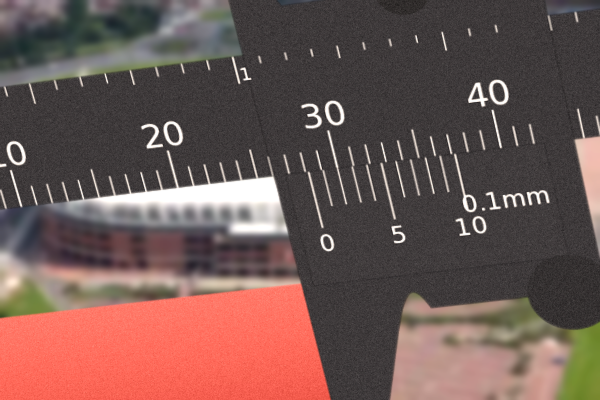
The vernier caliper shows 28.2 (mm)
